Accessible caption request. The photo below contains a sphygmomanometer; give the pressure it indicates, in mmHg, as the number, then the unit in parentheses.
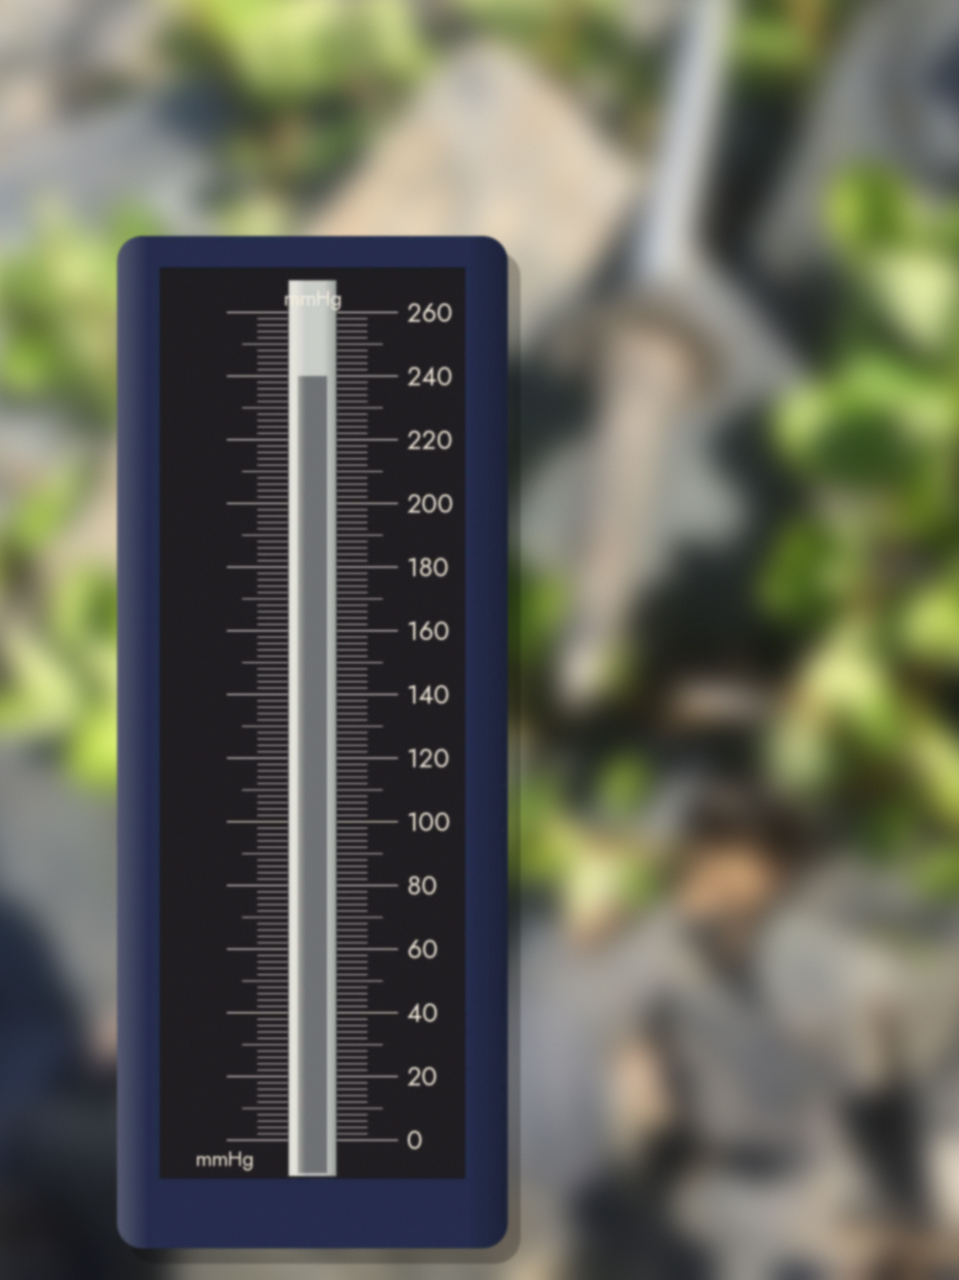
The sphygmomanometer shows 240 (mmHg)
